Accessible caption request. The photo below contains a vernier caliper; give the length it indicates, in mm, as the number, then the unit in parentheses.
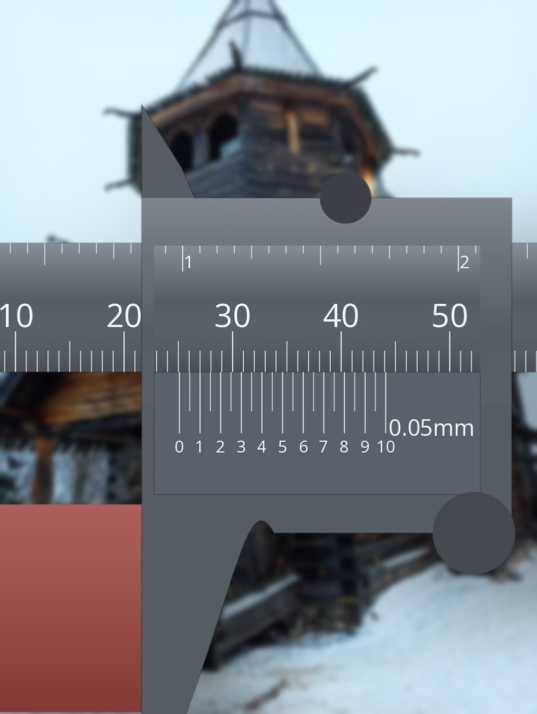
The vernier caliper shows 25.1 (mm)
